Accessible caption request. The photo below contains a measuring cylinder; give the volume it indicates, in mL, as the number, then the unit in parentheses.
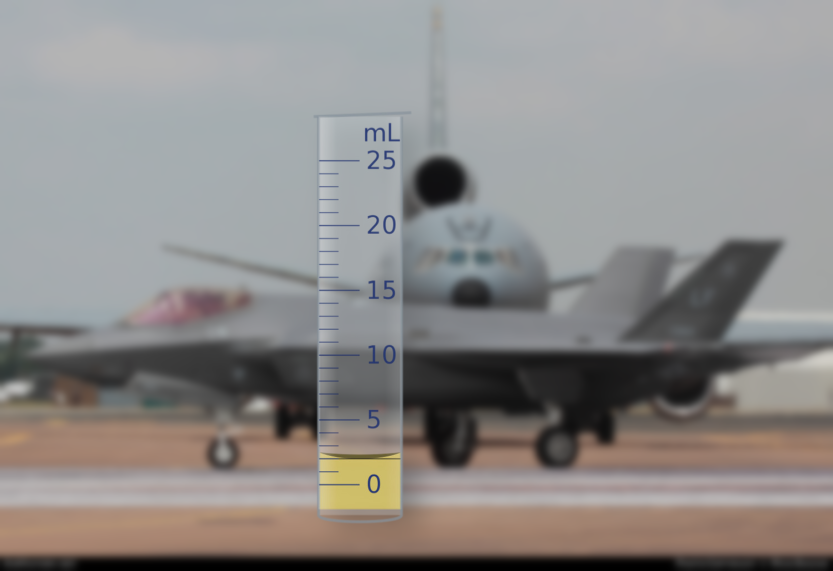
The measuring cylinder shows 2 (mL)
